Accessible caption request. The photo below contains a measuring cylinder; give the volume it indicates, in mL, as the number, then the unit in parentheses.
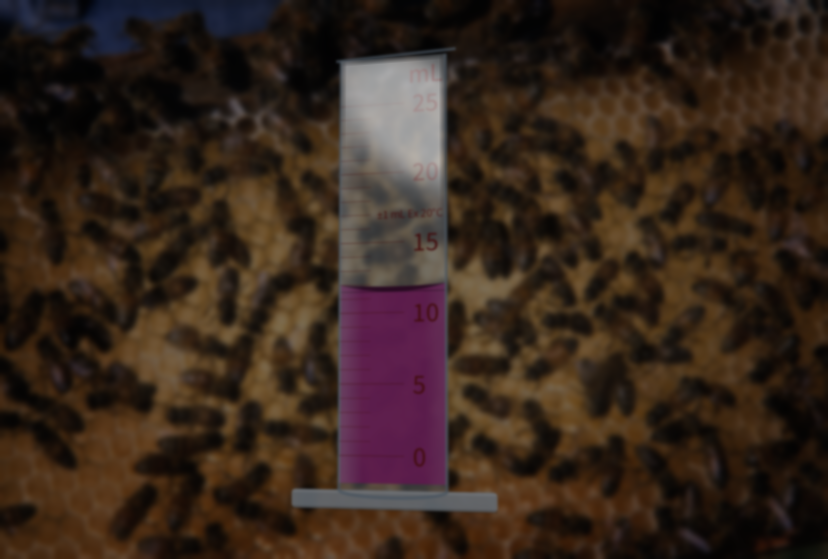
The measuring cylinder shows 11.5 (mL)
